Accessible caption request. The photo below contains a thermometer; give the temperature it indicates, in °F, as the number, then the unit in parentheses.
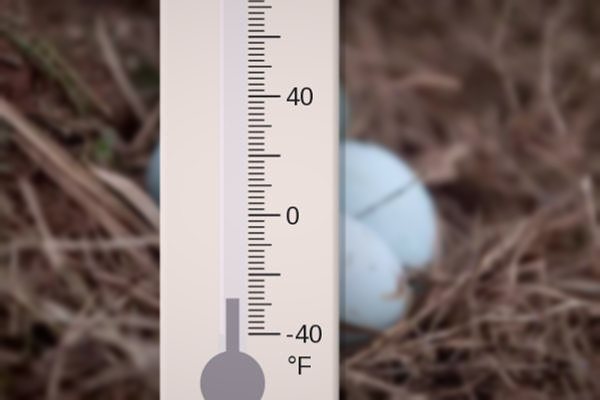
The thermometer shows -28 (°F)
